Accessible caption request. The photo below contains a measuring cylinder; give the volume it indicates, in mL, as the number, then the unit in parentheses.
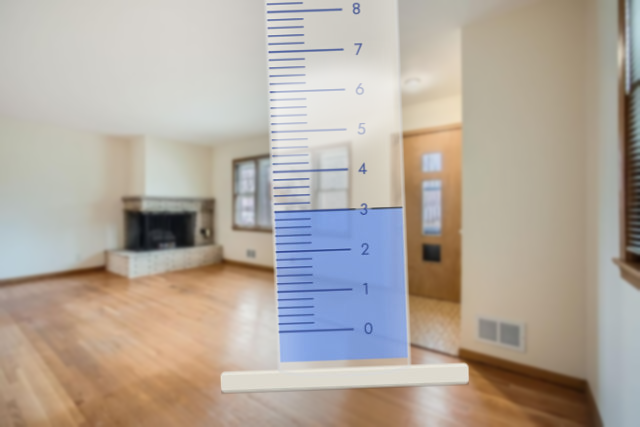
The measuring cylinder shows 3 (mL)
